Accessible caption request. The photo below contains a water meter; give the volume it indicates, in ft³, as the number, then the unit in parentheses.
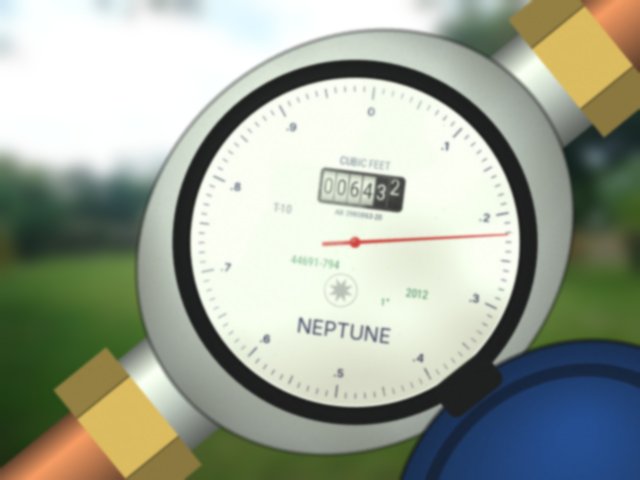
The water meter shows 6432.22 (ft³)
